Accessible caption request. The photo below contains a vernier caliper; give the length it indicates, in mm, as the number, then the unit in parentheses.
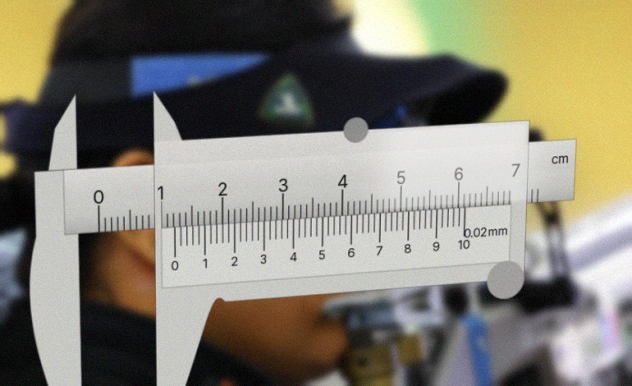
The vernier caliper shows 12.2 (mm)
